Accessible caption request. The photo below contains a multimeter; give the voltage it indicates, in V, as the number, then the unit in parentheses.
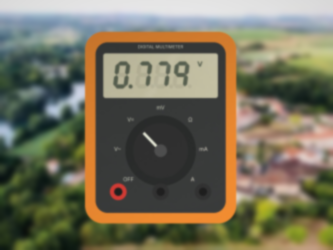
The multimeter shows 0.779 (V)
